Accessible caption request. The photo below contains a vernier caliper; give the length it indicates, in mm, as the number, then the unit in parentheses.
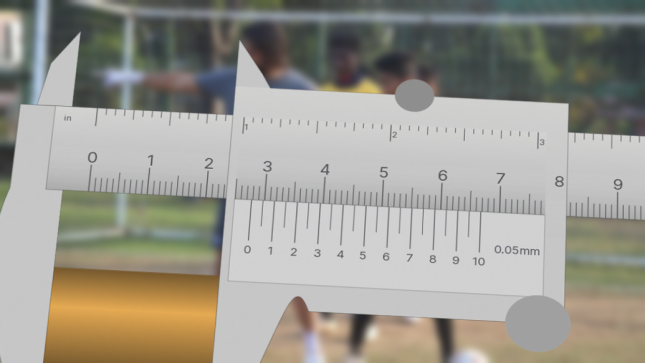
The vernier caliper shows 27.8 (mm)
